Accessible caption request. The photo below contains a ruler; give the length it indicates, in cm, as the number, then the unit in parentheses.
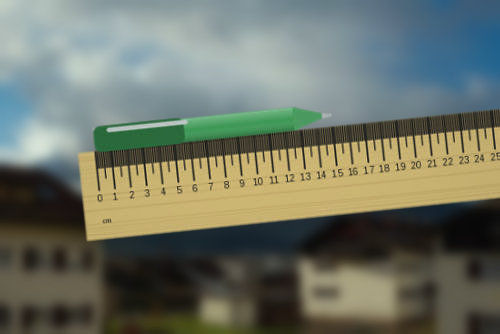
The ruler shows 15 (cm)
